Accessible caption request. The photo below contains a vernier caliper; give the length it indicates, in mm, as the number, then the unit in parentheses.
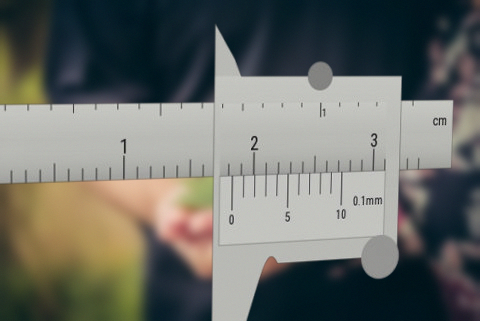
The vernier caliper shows 18.3 (mm)
